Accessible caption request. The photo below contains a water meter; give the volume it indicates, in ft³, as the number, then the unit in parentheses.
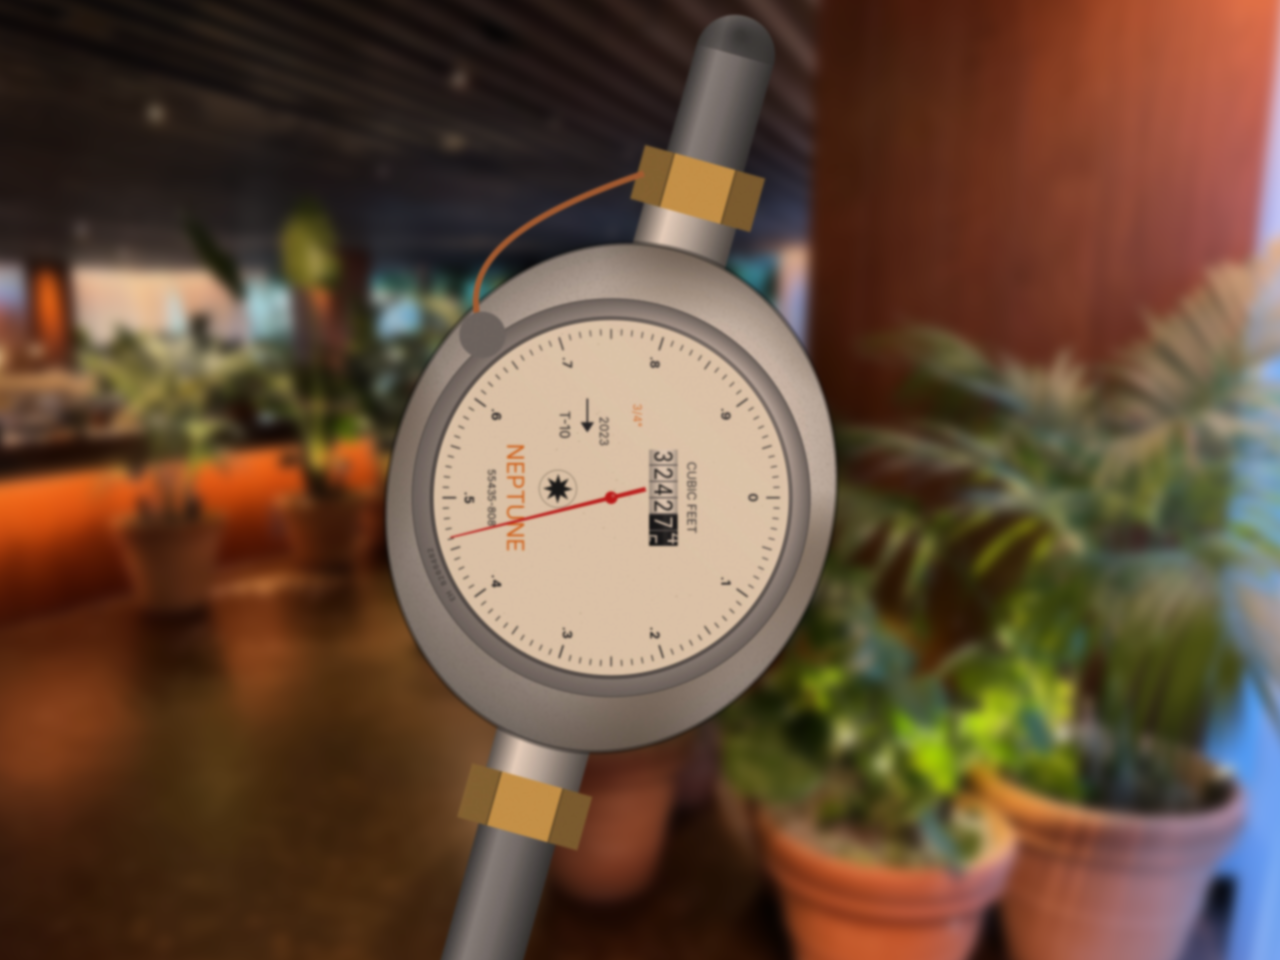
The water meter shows 324274.46 (ft³)
